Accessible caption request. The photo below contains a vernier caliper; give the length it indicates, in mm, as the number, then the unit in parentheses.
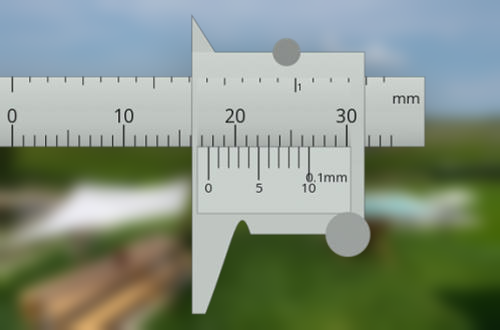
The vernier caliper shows 17.6 (mm)
